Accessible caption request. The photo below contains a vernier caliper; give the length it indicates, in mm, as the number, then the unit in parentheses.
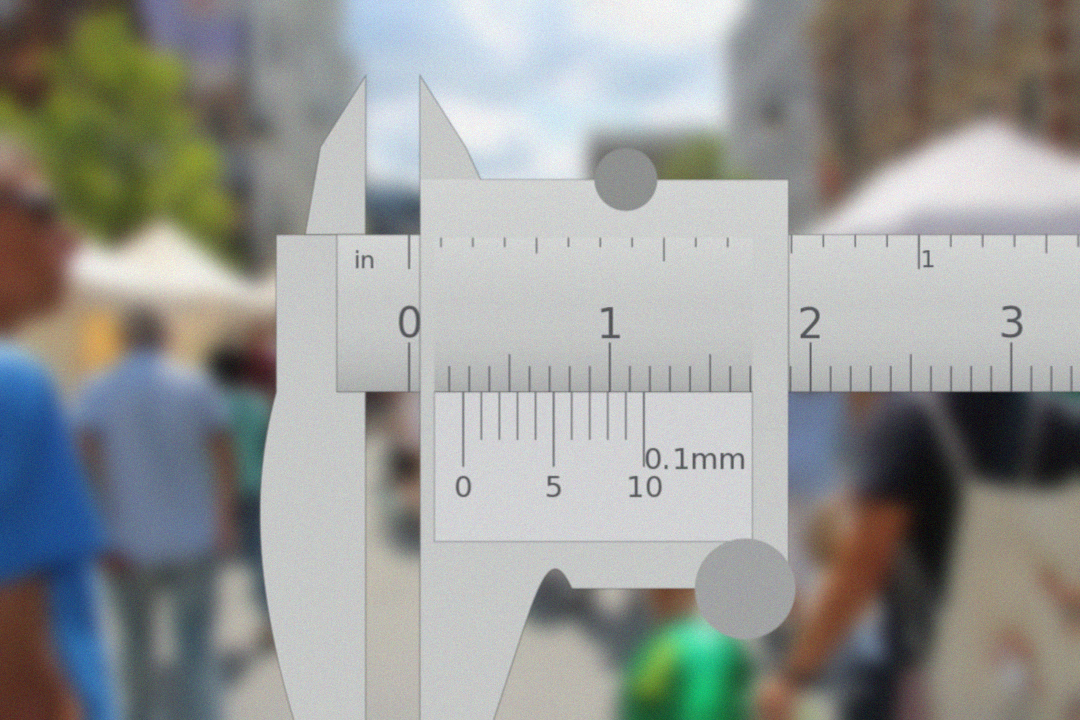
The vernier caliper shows 2.7 (mm)
